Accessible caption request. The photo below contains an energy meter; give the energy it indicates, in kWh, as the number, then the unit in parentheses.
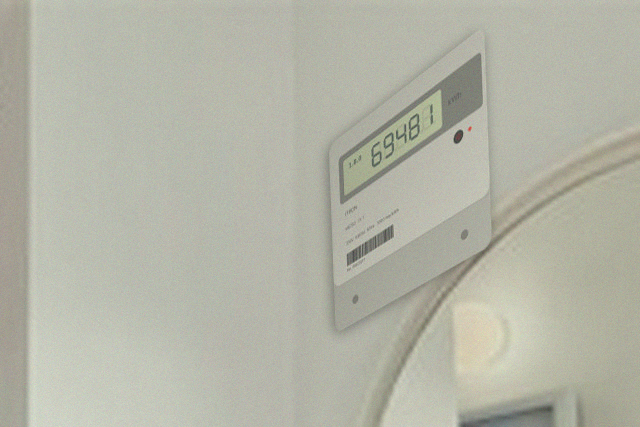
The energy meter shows 69481 (kWh)
